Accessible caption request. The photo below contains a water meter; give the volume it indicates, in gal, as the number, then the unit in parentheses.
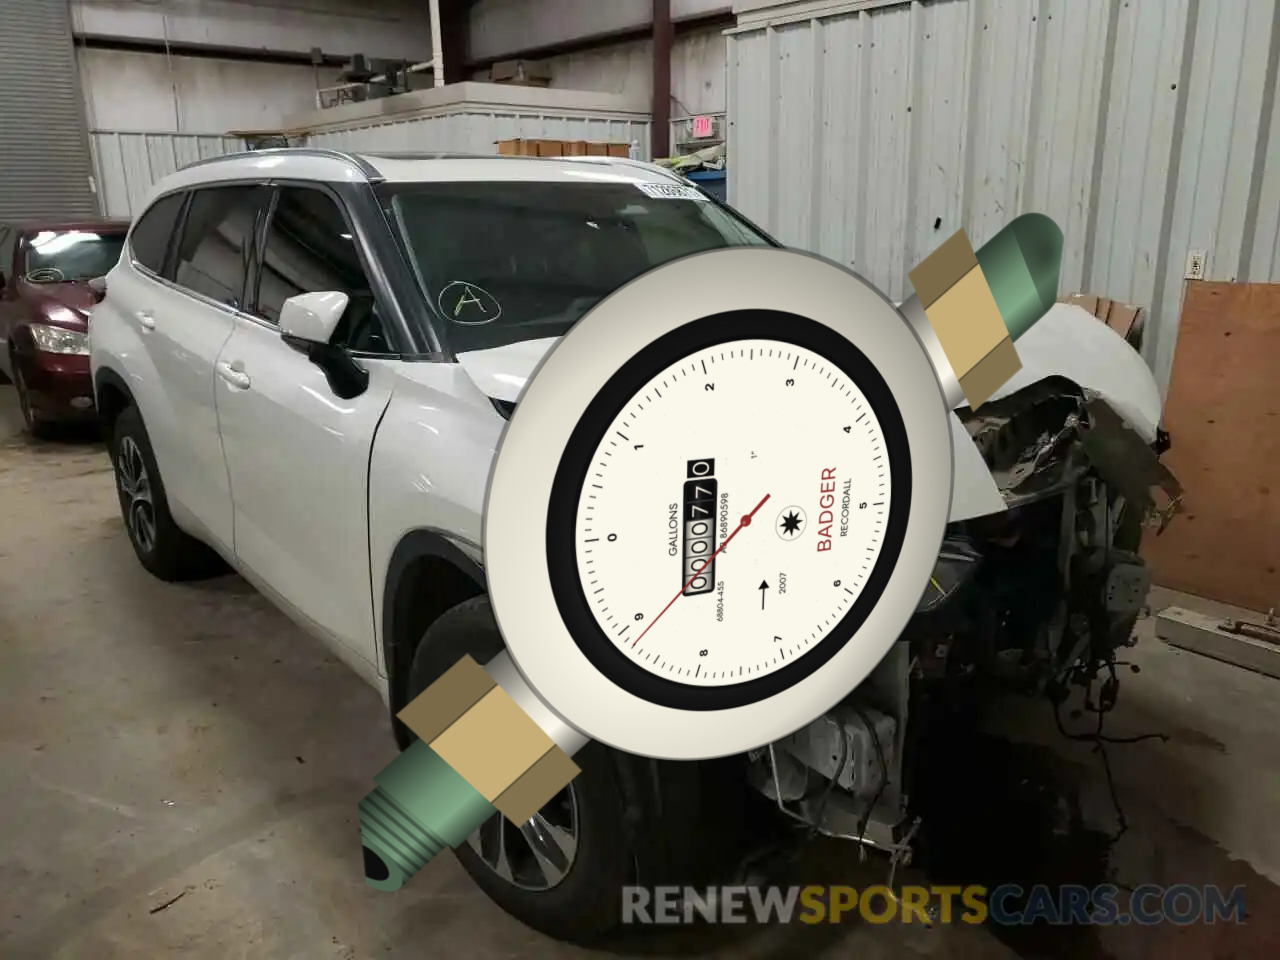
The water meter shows 768.8 (gal)
